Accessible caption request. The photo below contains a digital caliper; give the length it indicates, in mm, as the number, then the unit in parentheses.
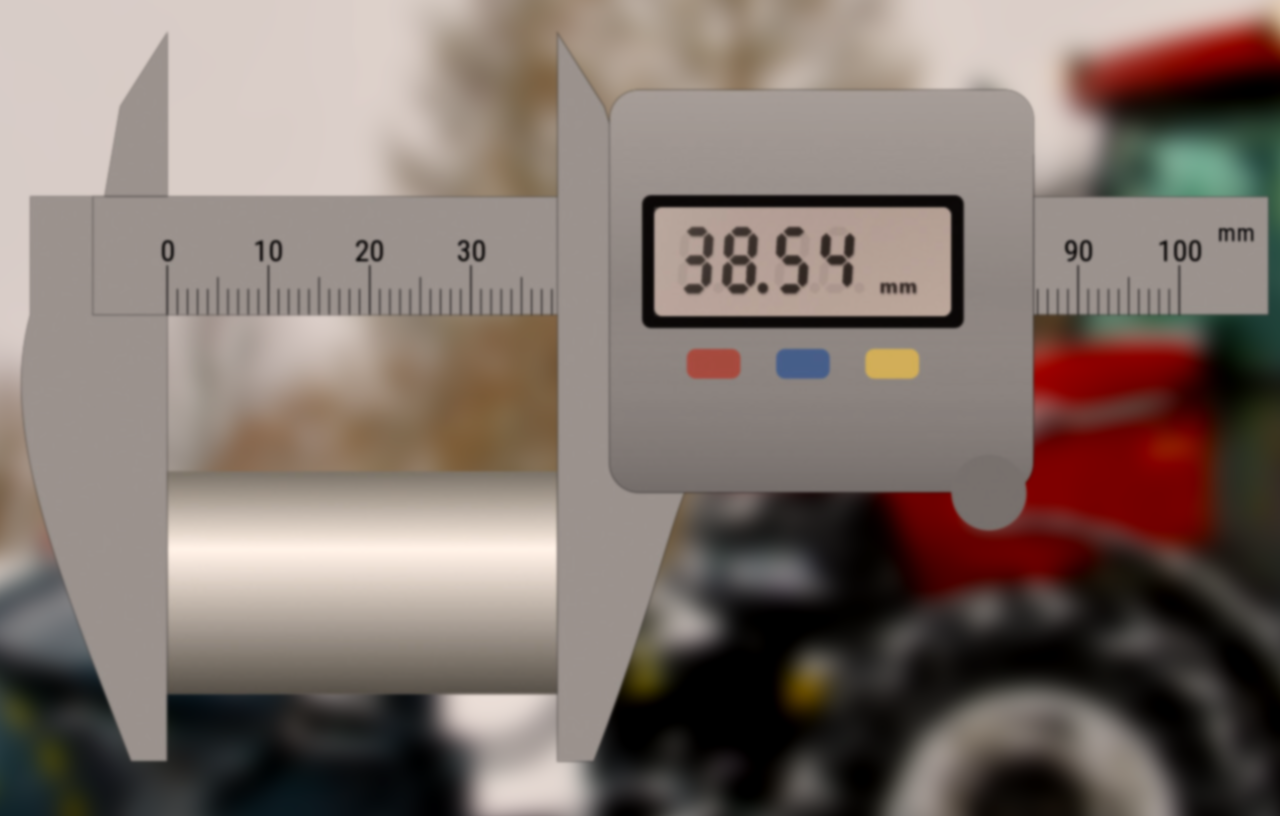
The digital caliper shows 38.54 (mm)
